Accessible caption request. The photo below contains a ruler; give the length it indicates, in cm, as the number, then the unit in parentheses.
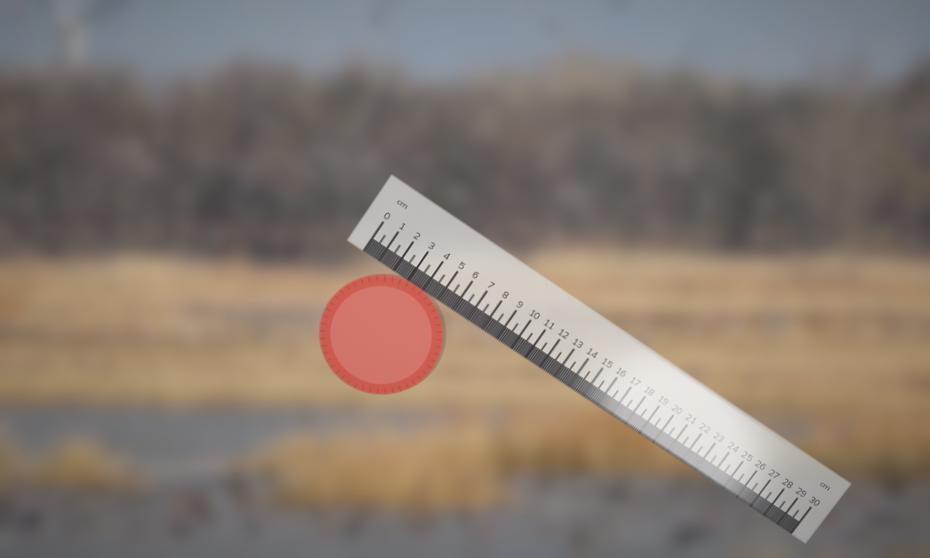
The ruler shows 7 (cm)
